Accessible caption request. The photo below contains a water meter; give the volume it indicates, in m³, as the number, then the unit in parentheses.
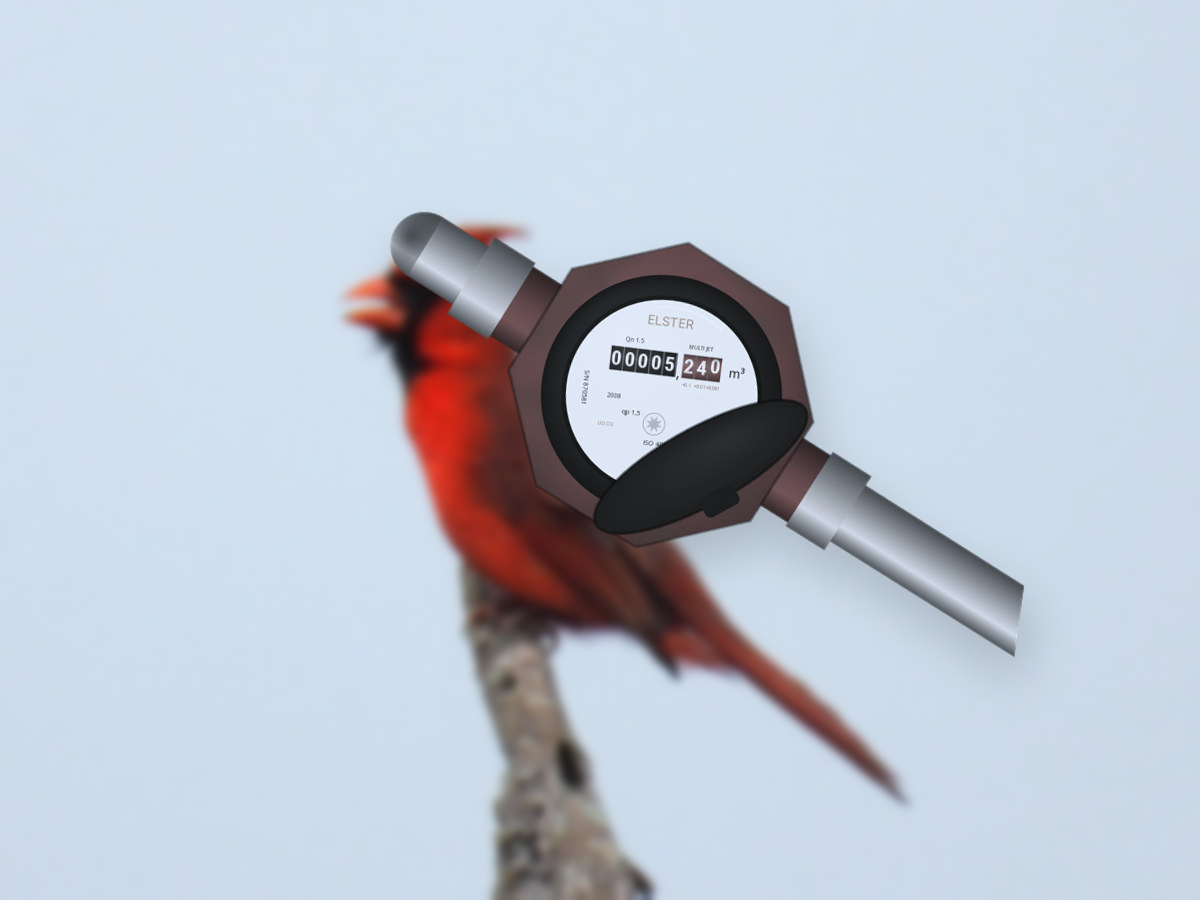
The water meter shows 5.240 (m³)
